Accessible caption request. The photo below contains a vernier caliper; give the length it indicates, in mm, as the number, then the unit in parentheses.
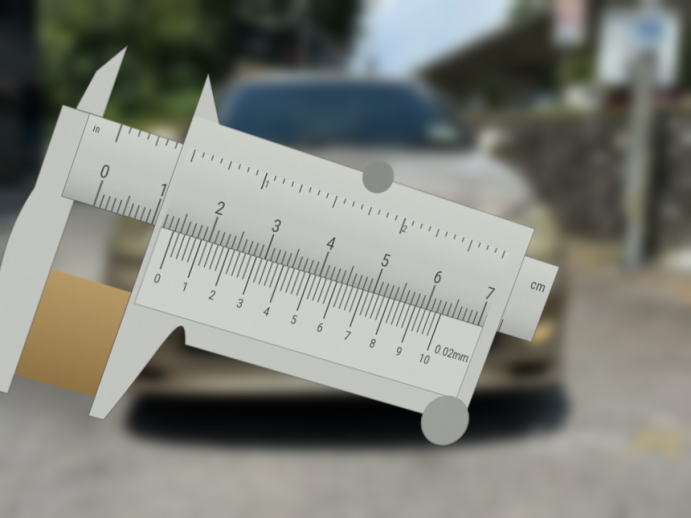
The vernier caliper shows 13.8 (mm)
